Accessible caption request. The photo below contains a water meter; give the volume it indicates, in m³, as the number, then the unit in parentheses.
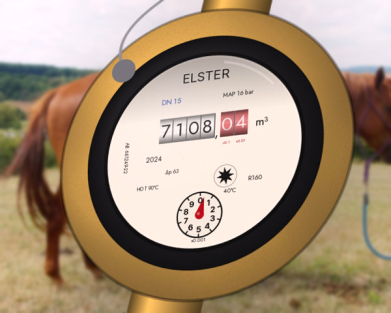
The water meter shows 7108.040 (m³)
